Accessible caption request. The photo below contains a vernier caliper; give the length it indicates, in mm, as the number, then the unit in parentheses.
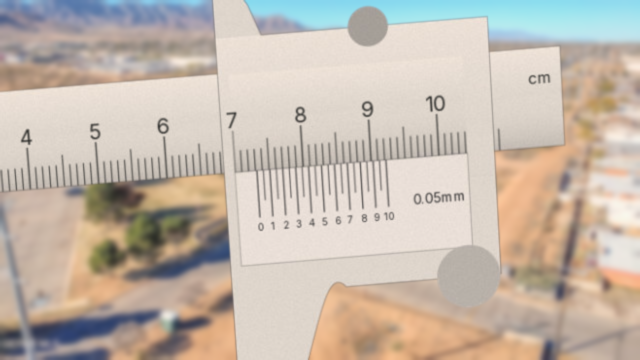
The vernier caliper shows 73.2 (mm)
